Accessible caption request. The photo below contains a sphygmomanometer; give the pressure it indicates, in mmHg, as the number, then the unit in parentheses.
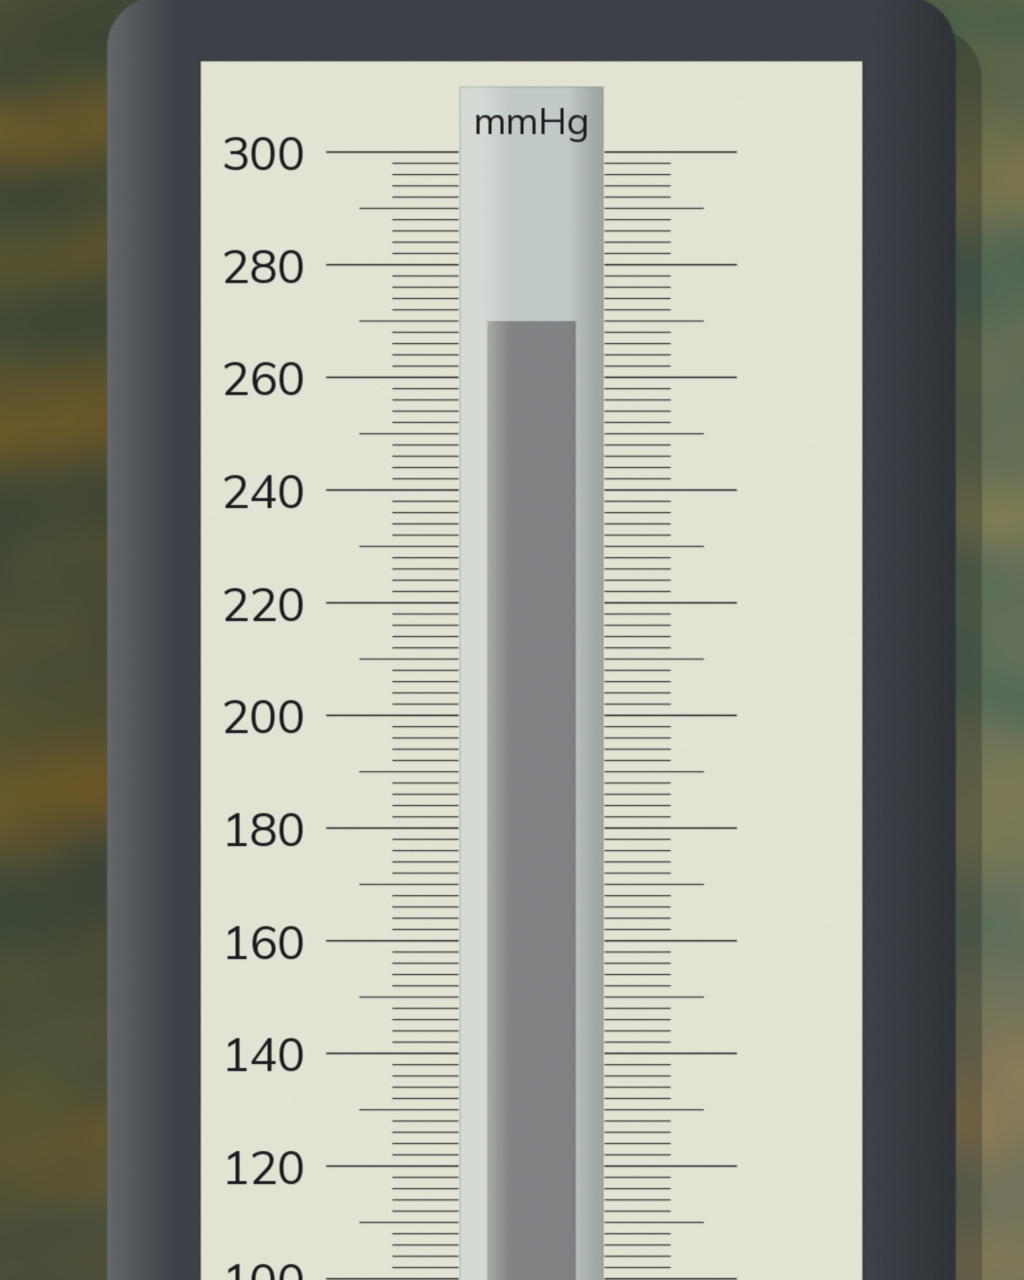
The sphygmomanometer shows 270 (mmHg)
